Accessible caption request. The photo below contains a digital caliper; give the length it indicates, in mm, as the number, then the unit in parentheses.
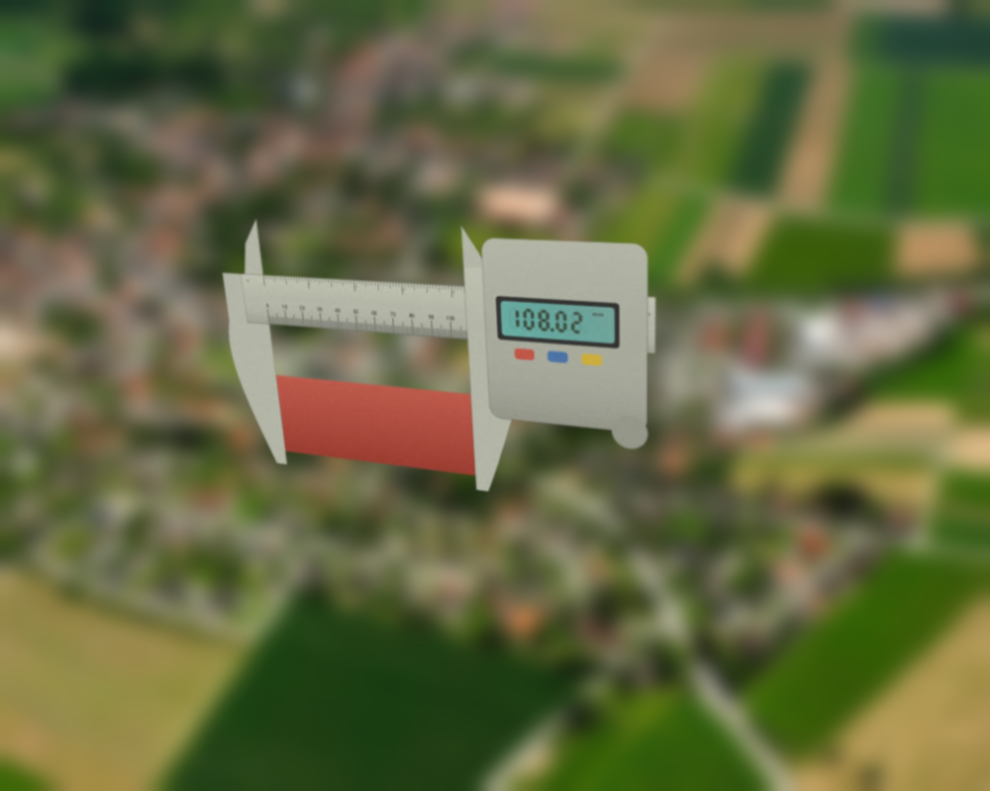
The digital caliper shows 108.02 (mm)
